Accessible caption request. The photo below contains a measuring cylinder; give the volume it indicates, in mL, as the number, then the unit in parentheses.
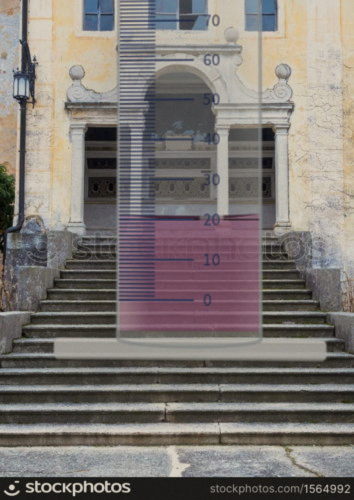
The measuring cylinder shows 20 (mL)
